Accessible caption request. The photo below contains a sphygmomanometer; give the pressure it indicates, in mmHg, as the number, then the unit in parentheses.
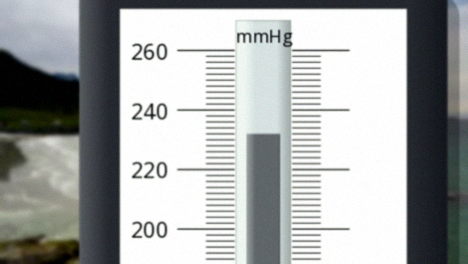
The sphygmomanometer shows 232 (mmHg)
